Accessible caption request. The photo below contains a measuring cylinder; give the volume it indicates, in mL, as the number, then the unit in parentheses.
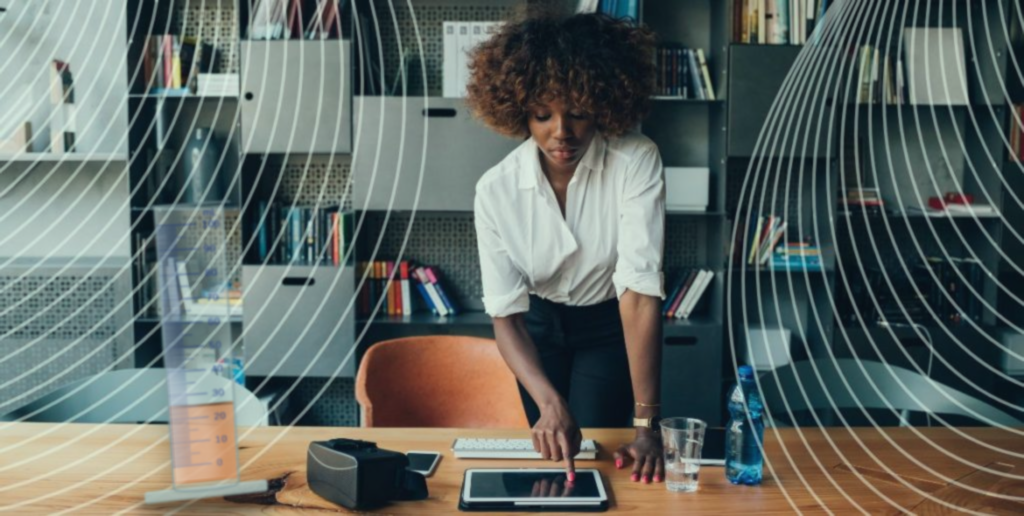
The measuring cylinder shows 25 (mL)
